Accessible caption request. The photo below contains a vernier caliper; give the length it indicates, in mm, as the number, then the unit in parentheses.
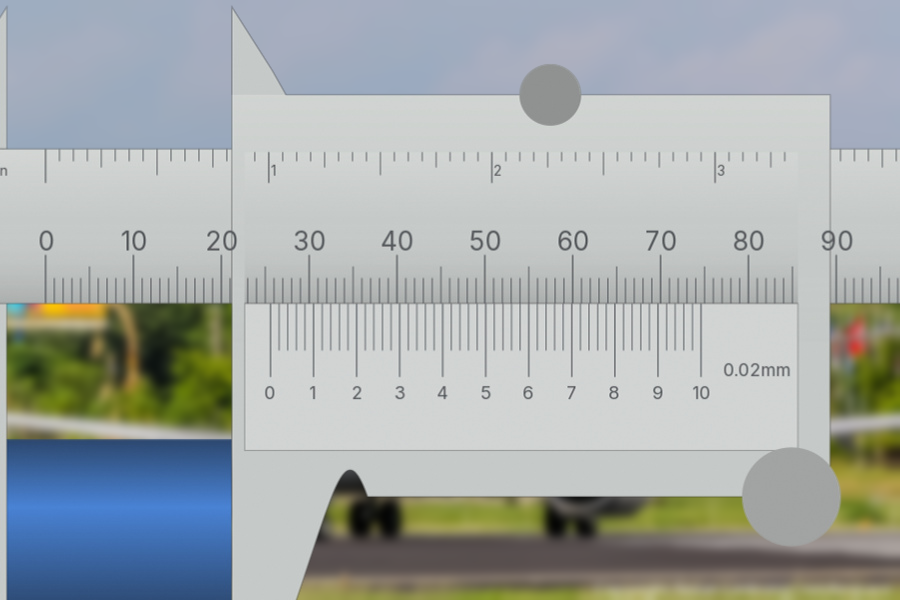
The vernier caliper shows 25.6 (mm)
